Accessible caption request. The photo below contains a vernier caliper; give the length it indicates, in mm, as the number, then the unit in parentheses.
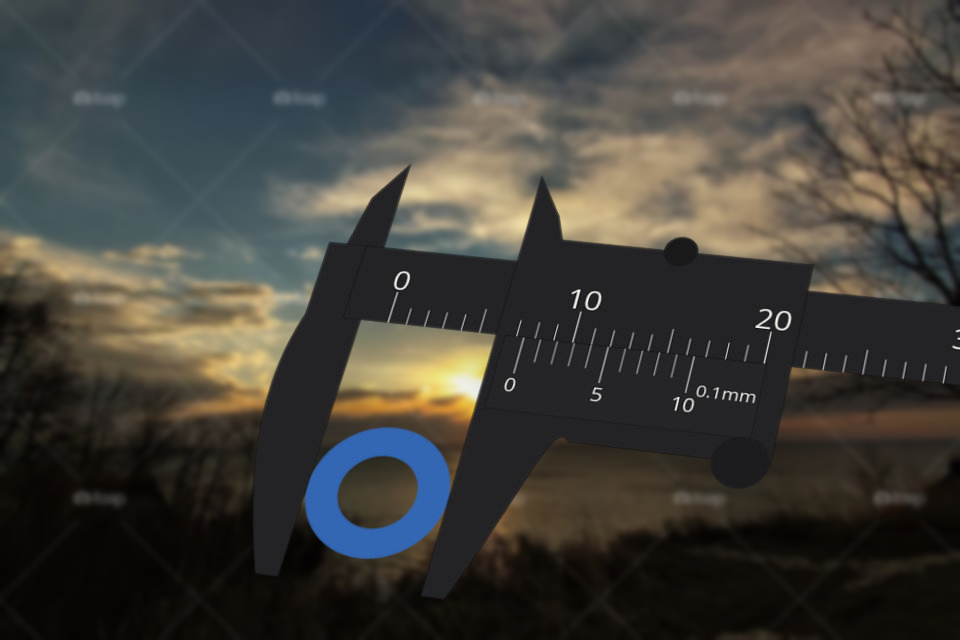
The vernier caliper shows 7.4 (mm)
